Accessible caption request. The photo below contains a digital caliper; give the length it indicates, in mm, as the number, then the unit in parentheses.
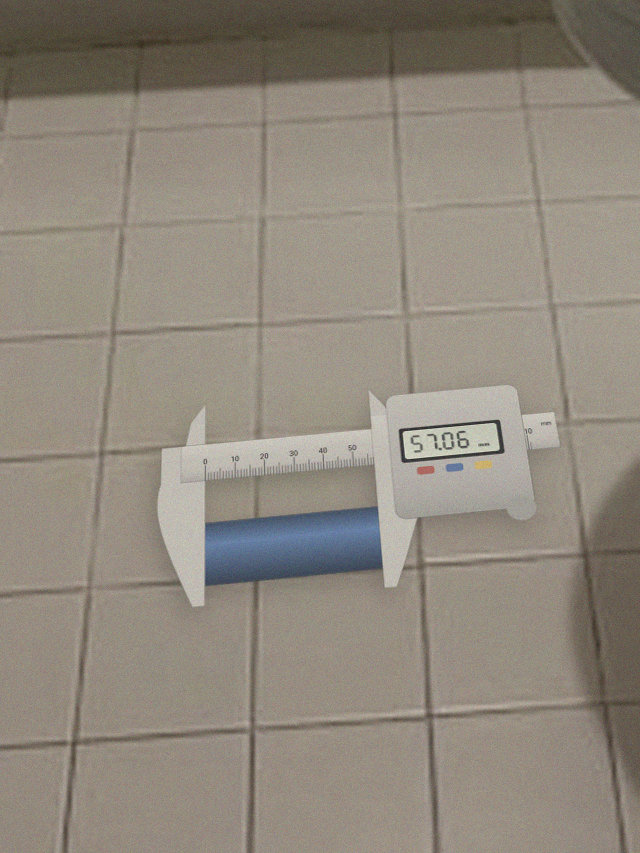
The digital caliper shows 57.06 (mm)
